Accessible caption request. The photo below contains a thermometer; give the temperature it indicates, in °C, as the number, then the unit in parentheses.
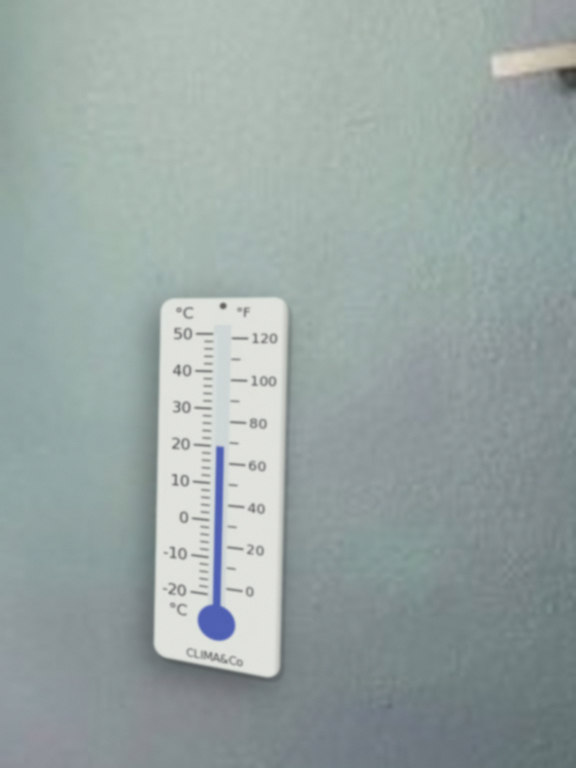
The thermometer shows 20 (°C)
